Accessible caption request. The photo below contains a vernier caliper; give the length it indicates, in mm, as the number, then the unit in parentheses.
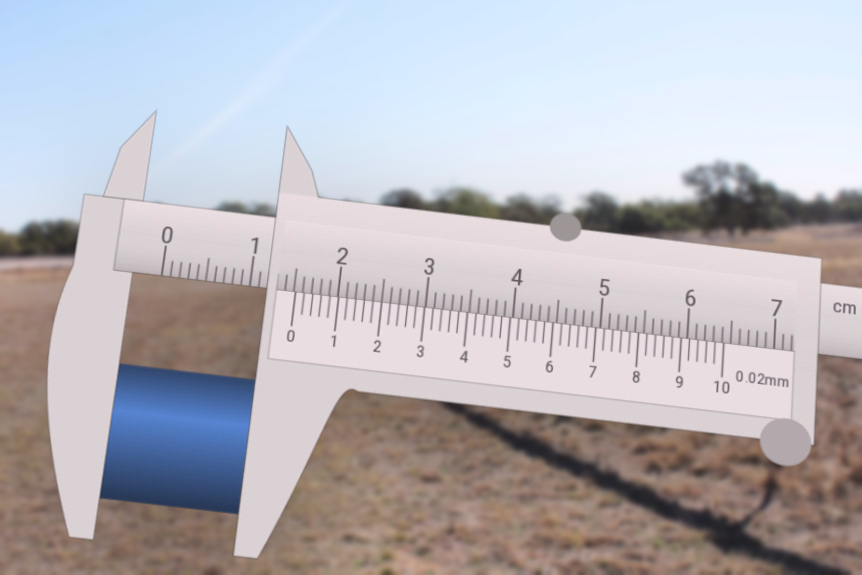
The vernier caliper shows 15.2 (mm)
